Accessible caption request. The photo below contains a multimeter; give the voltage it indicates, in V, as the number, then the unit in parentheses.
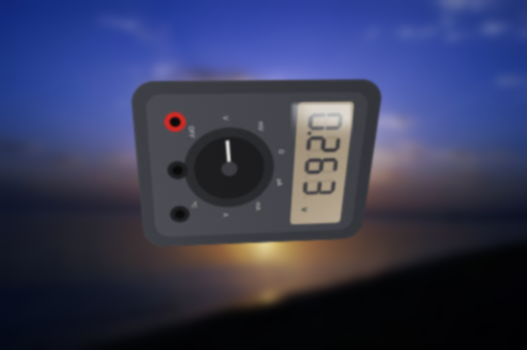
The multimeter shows 0.263 (V)
